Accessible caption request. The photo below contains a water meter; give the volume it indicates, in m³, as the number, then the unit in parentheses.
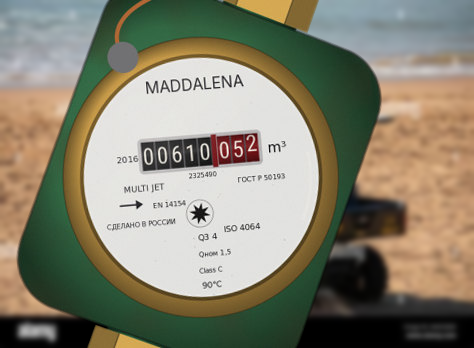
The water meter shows 610.052 (m³)
